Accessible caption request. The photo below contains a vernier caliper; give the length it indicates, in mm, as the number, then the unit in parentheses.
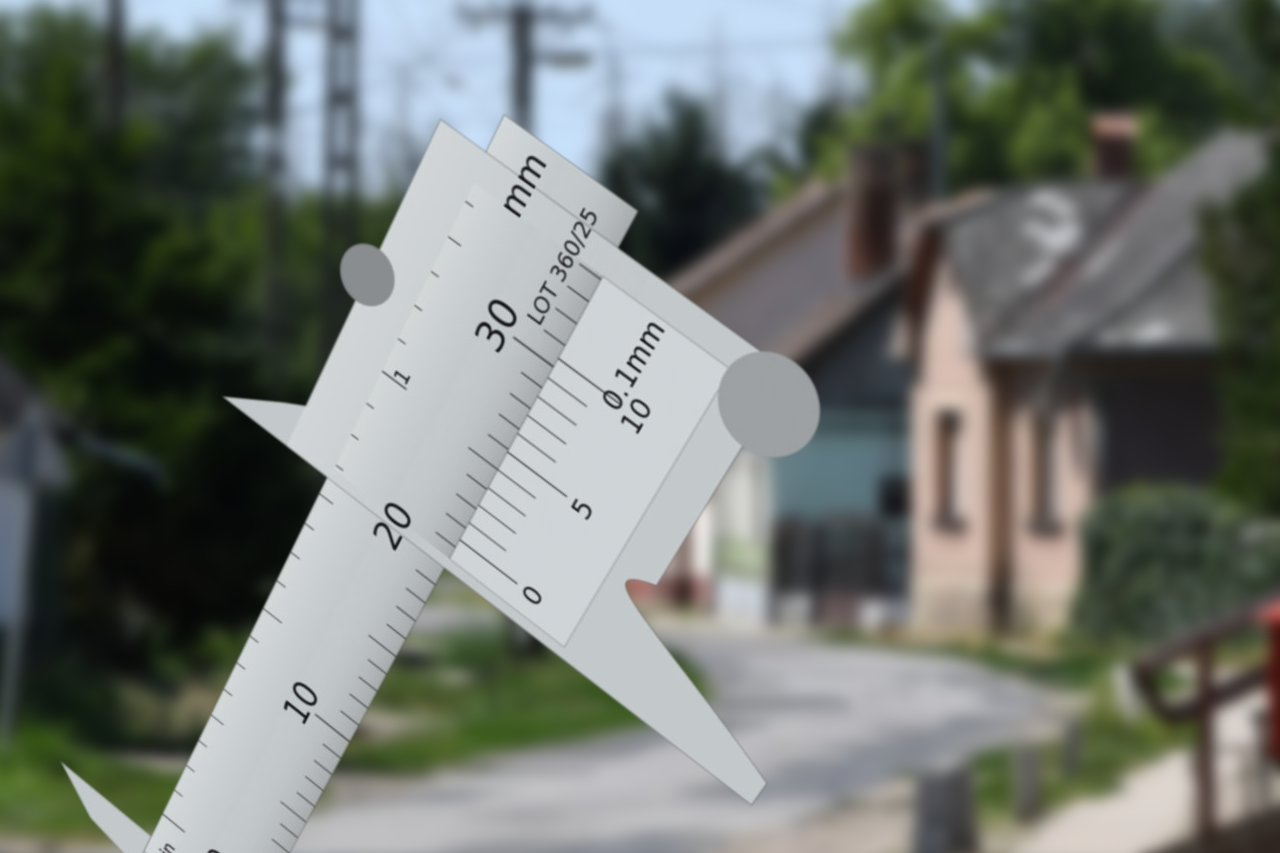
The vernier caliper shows 21.4 (mm)
